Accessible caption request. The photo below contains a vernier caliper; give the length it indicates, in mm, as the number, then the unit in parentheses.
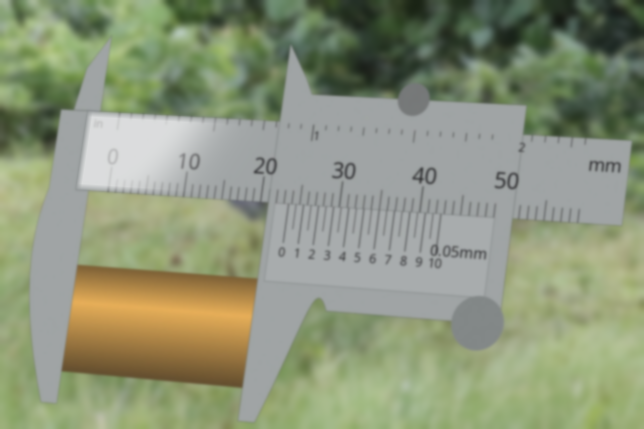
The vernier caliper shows 23.6 (mm)
